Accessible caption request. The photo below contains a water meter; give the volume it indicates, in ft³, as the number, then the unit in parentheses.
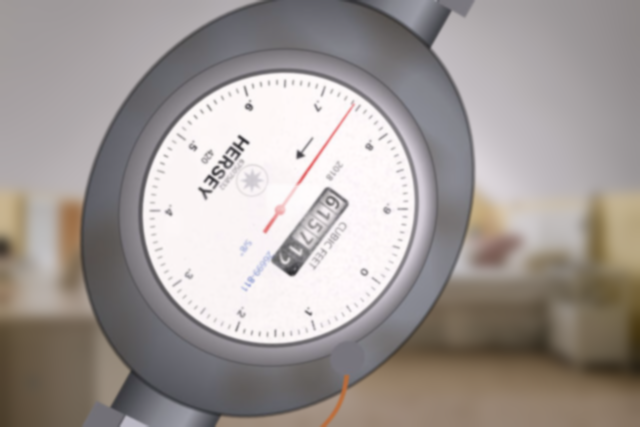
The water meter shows 615711.74 (ft³)
